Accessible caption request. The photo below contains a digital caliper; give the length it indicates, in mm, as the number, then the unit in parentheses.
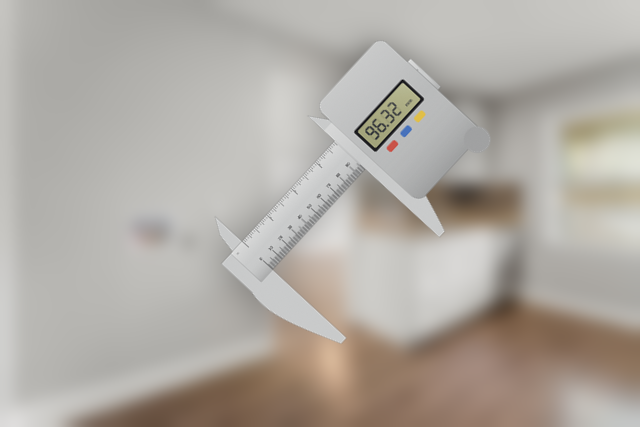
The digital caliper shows 96.32 (mm)
